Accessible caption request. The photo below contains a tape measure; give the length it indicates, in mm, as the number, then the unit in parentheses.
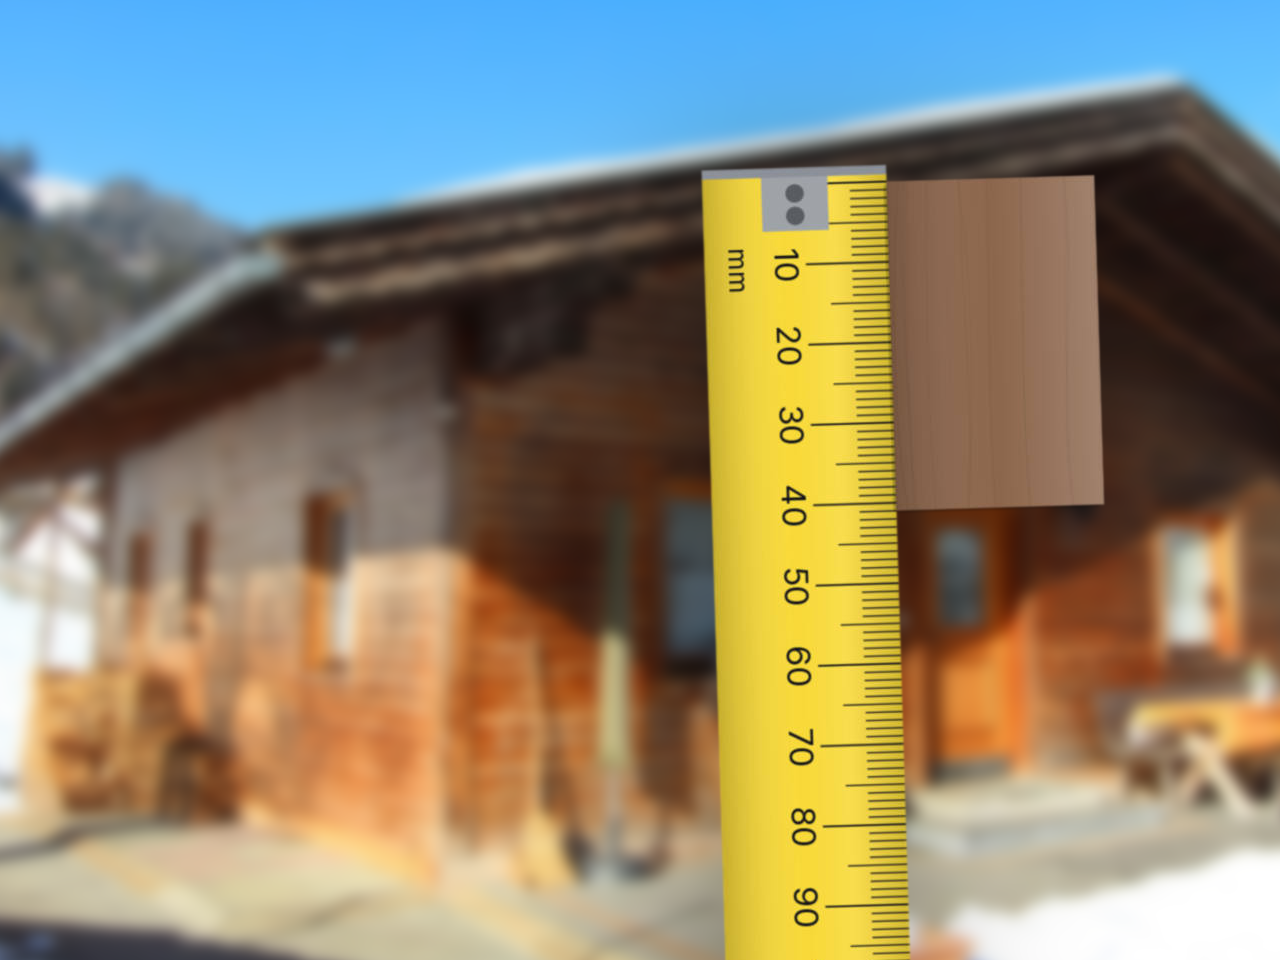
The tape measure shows 41 (mm)
